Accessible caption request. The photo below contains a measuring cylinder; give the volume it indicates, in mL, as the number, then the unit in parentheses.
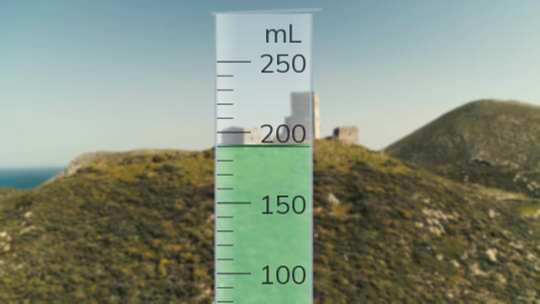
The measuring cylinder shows 190 (mL)
